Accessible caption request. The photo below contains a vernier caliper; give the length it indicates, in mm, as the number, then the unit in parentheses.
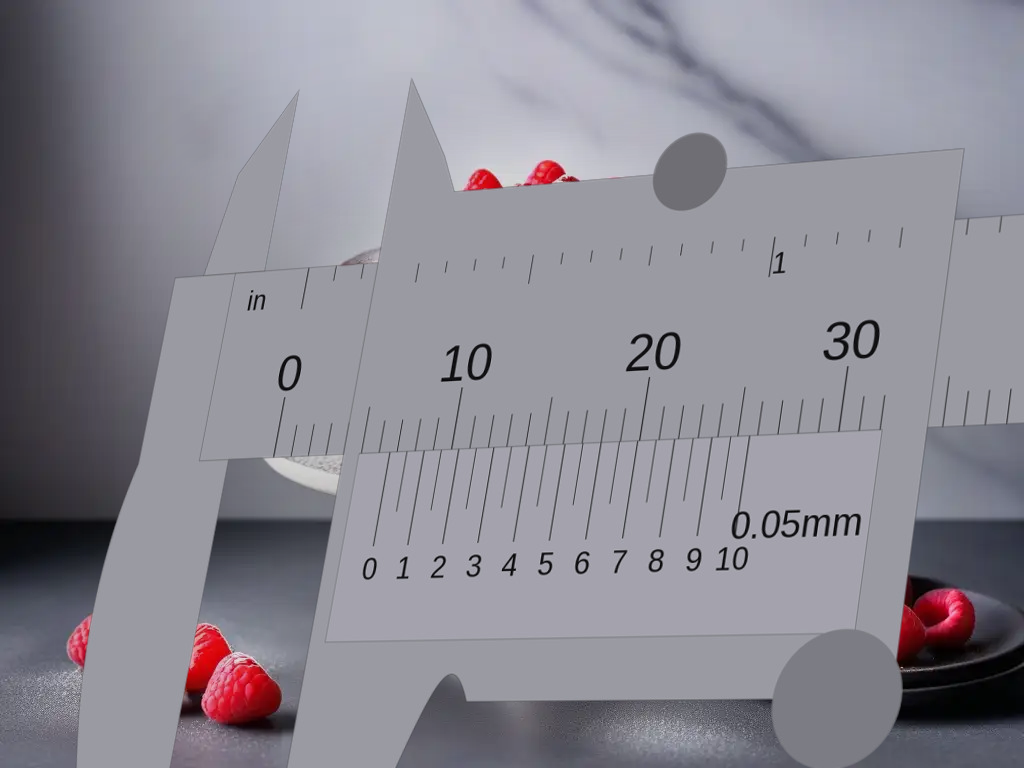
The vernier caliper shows 6.6 (mm)
